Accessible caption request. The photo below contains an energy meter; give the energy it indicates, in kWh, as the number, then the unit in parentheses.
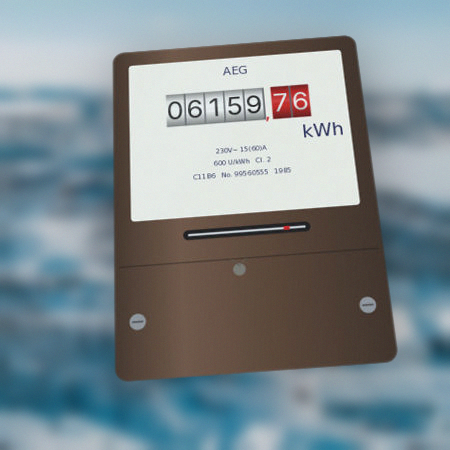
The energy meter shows 6159.76 (kWh)
